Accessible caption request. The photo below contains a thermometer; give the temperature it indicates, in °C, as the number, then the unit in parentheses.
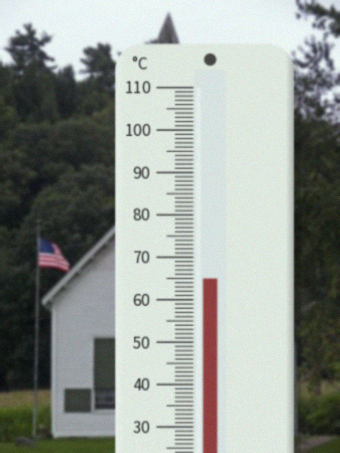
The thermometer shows 65 (°C)
